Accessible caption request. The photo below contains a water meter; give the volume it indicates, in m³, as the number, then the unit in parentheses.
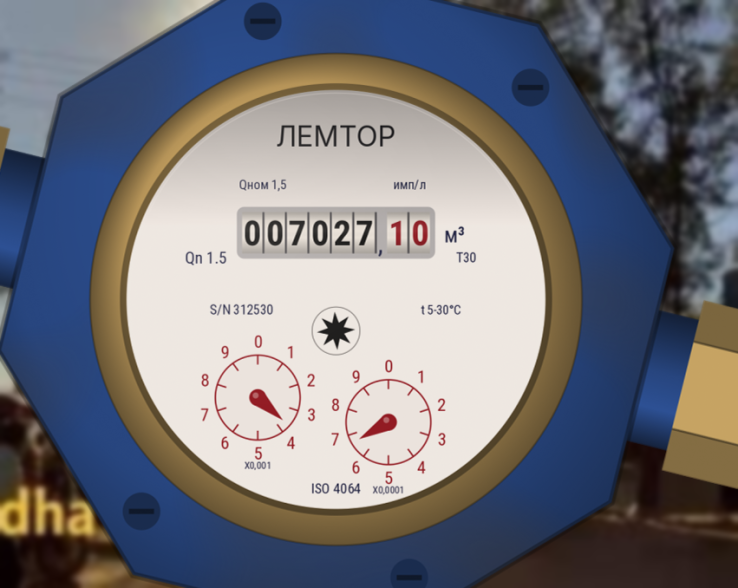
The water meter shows 7027.1036 (m³)
